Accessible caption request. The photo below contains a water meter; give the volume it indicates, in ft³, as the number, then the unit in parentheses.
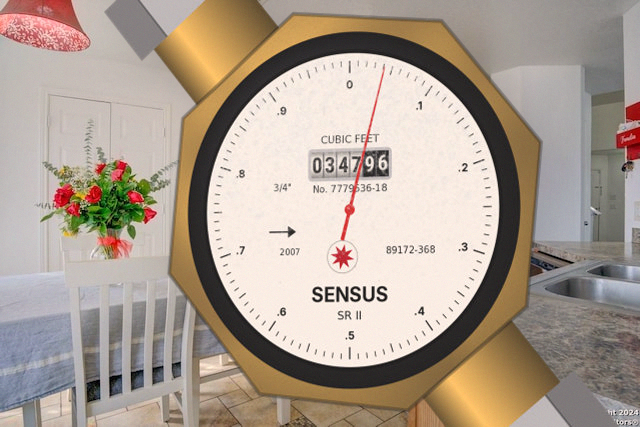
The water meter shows 34796.04 (ft³)
